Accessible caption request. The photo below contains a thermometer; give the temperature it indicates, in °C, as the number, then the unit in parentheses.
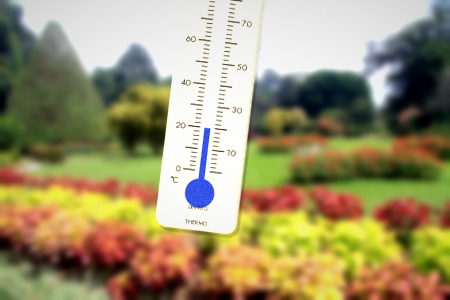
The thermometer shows 20 (°C)
